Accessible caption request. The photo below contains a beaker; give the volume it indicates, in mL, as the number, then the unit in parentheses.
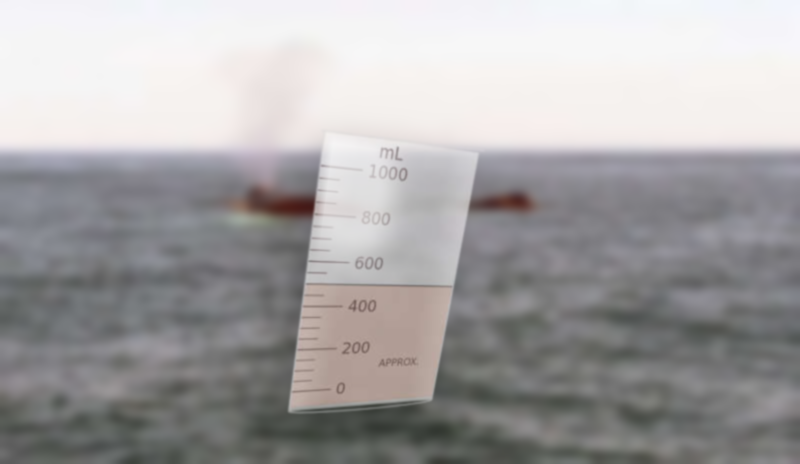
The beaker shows 500 (mL)
